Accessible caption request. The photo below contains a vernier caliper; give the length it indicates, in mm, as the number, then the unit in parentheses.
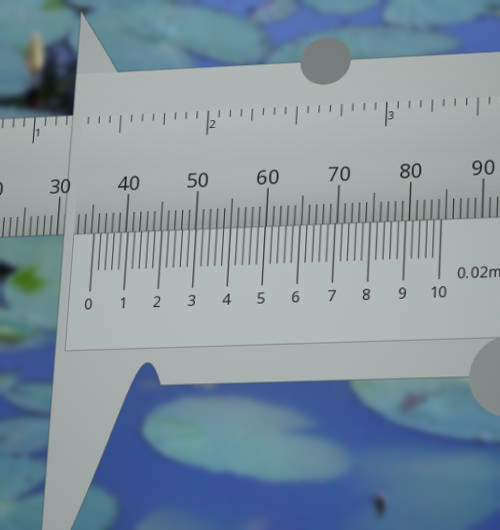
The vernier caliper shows 35.4 (mm)
